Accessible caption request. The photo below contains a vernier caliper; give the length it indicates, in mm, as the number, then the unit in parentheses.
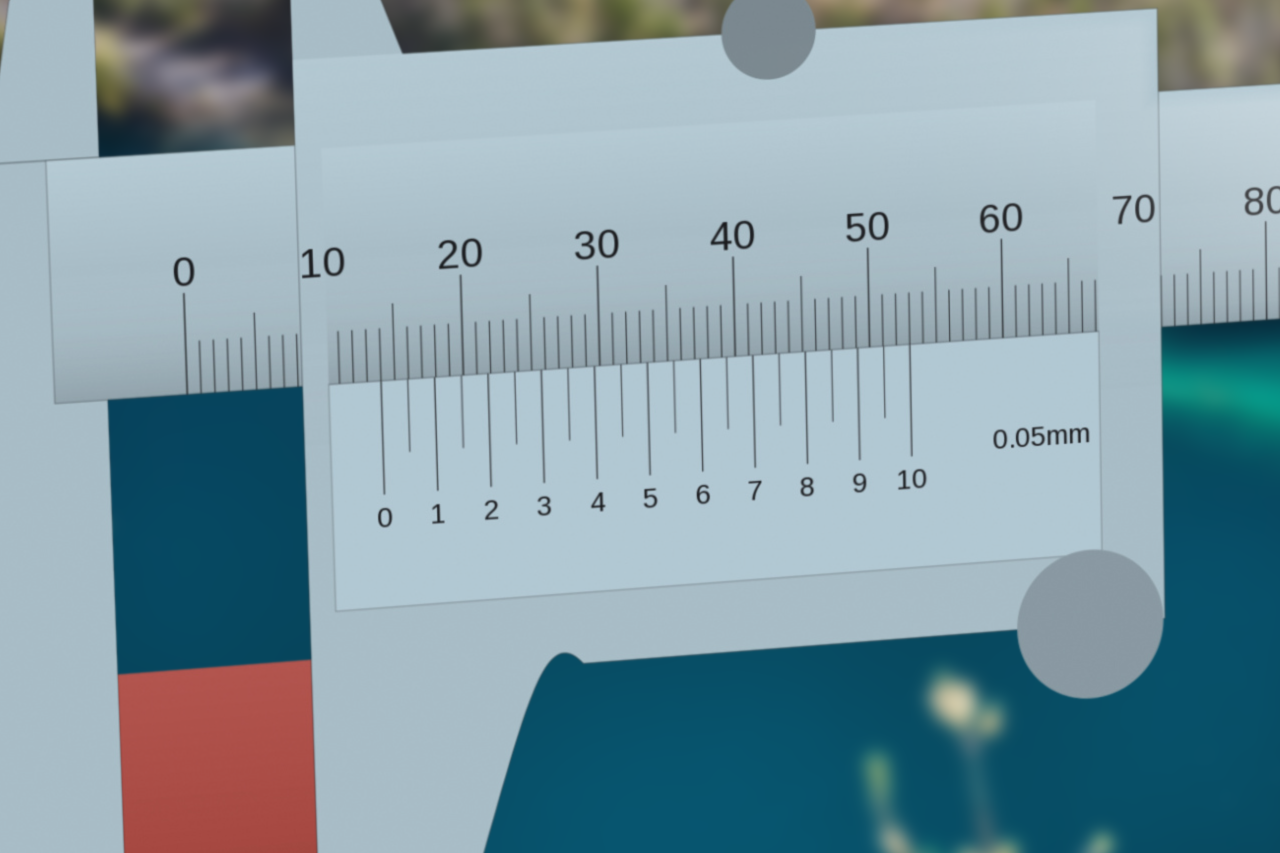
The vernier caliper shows 14.0 (mm)
